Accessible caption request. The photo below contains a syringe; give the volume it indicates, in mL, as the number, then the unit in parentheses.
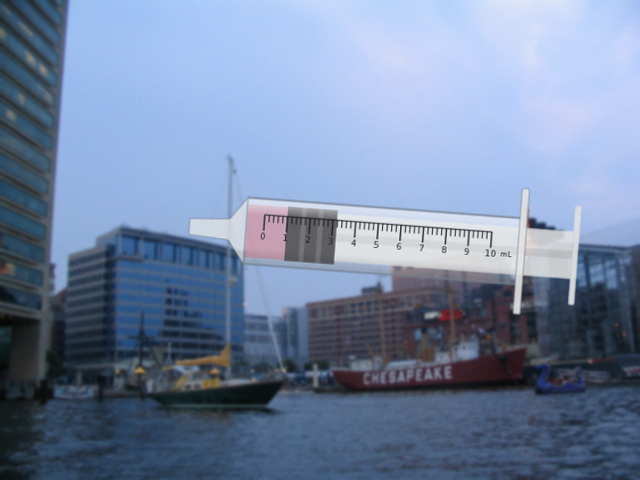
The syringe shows 1 (mL)
